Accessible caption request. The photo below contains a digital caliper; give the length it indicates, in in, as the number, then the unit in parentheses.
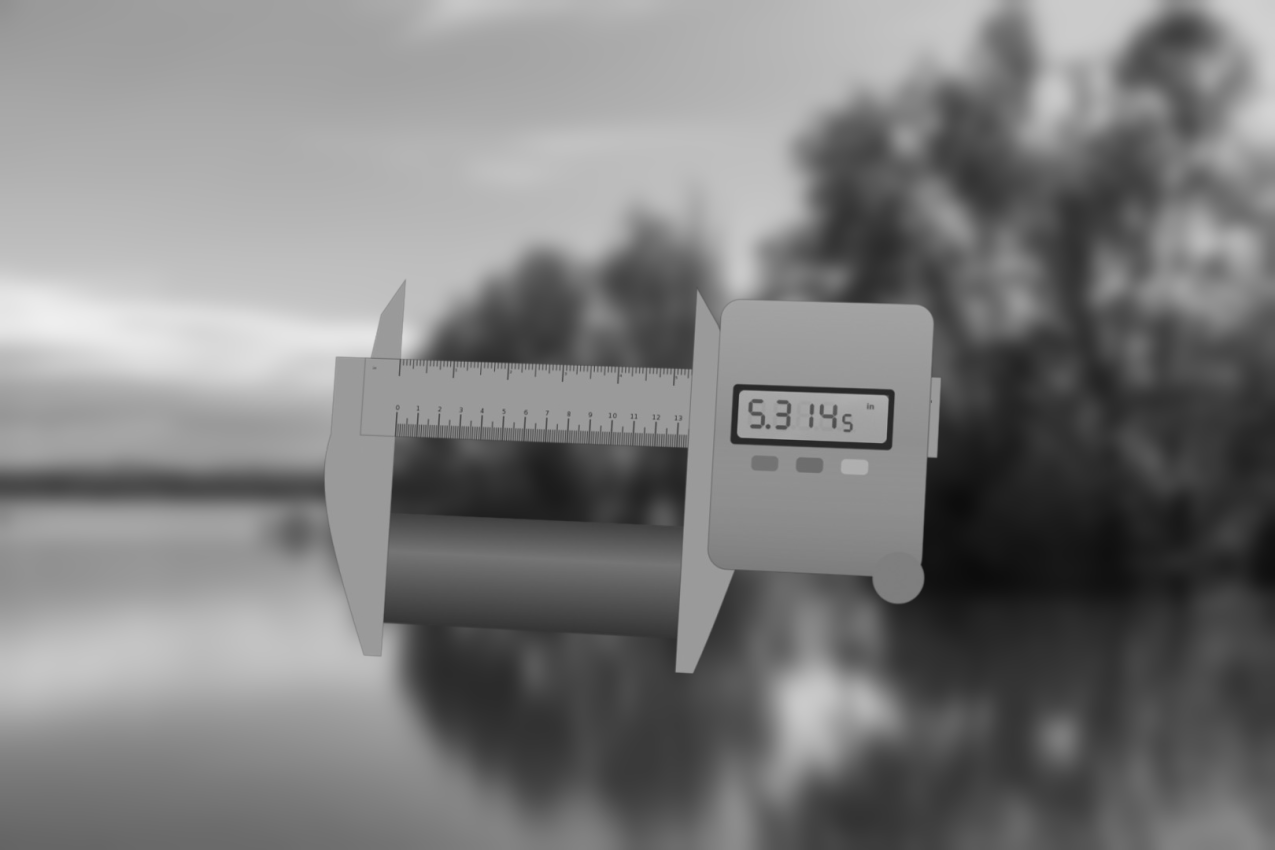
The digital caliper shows 5.3145 (in)
